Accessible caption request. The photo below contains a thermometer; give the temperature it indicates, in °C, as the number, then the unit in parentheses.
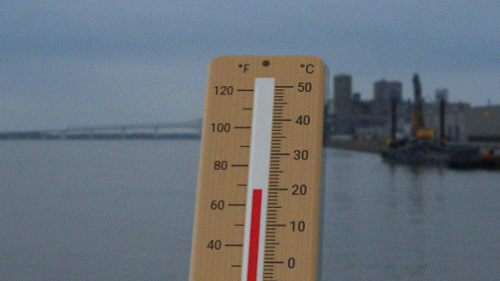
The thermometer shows 20 (°C)
